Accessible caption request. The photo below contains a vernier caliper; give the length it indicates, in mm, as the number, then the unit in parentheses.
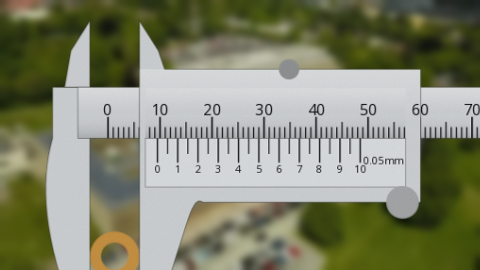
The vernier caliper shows 9.5 (mm)
